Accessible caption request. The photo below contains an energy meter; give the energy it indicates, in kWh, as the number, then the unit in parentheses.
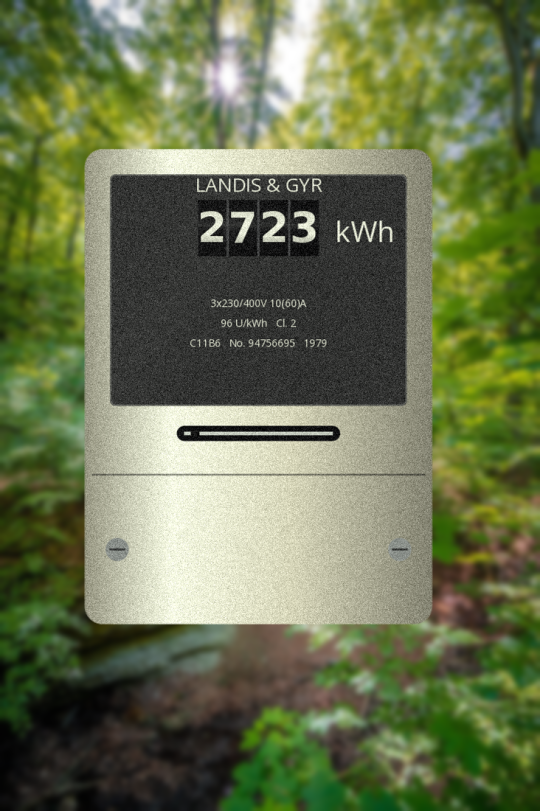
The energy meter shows 2723 (kWh)
